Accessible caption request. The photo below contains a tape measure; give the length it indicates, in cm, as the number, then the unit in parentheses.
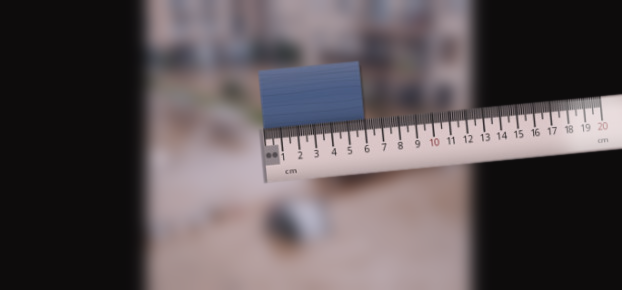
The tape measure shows 6 (cm)
